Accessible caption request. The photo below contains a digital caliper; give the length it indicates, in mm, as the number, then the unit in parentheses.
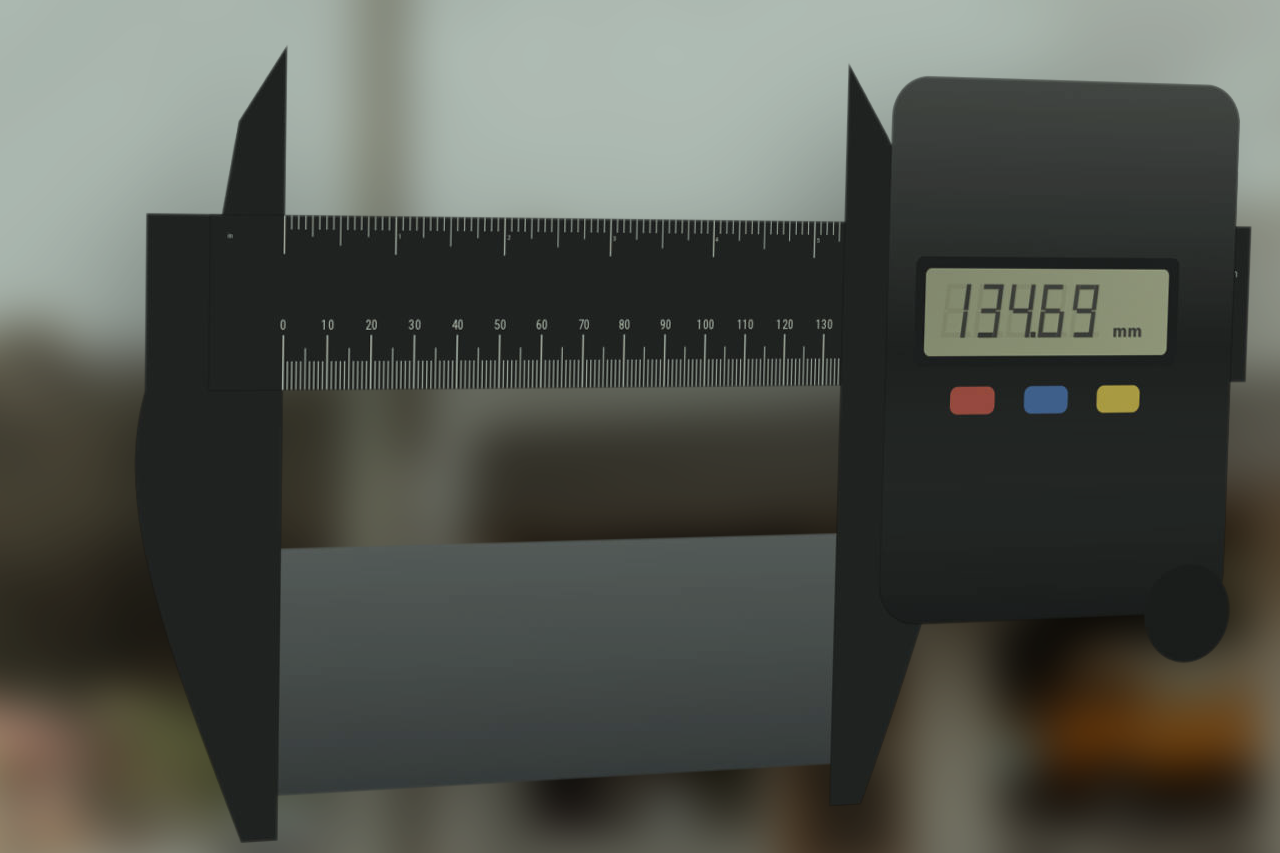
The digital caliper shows 134.69 (mm)
